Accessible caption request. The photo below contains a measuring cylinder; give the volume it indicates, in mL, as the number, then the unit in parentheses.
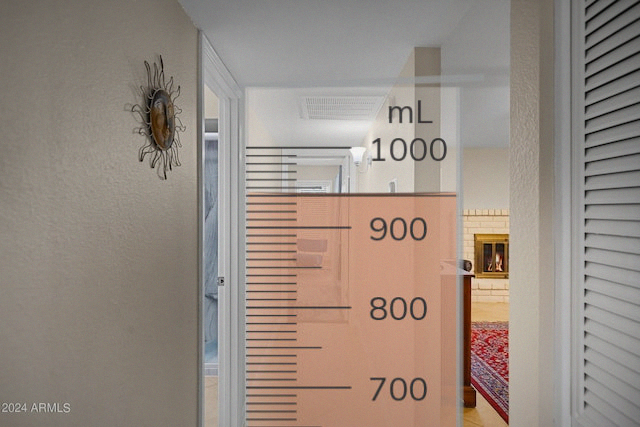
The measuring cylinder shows 940 (mL)
